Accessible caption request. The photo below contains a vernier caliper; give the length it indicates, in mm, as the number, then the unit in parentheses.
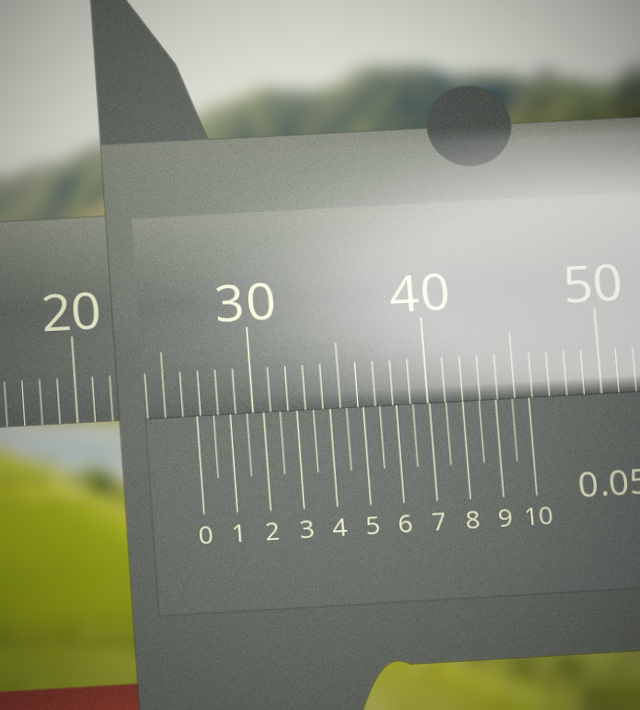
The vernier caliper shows 26.8 (mm)
